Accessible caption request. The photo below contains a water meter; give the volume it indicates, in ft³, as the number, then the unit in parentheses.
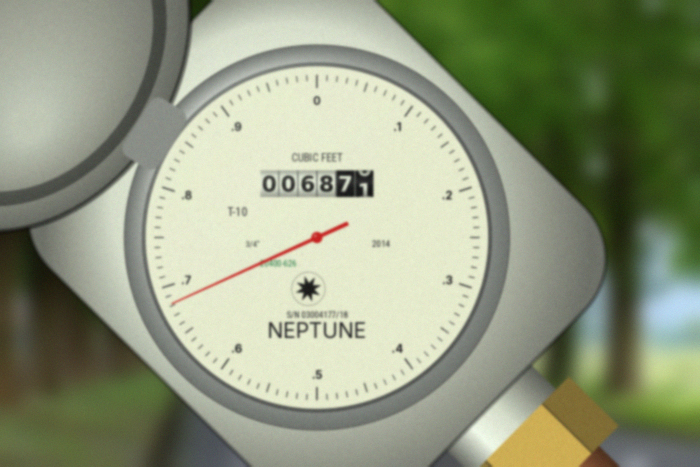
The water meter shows 6870.68 (ft³)
